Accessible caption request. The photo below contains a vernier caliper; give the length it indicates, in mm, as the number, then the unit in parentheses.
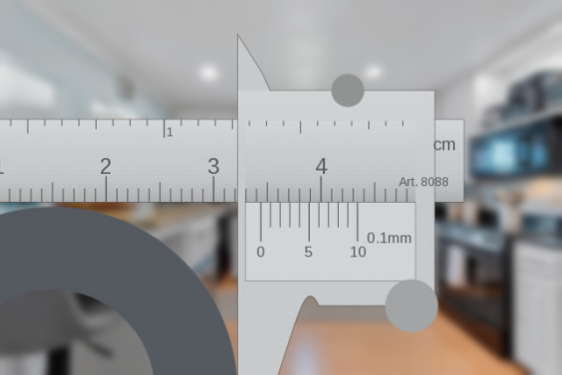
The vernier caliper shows 34.4 (mm)
